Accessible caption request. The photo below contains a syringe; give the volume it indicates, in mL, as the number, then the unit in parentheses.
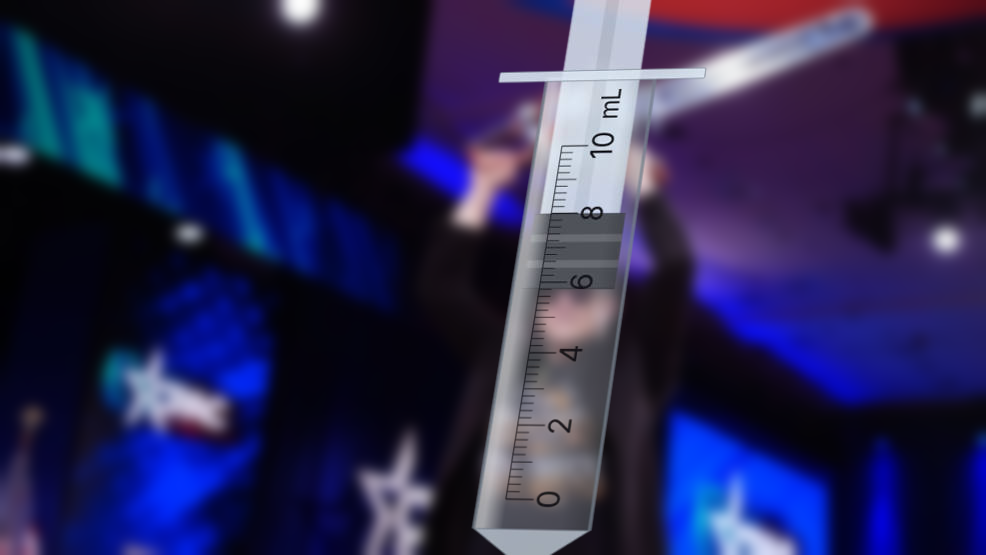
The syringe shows 5.8 (mL)
